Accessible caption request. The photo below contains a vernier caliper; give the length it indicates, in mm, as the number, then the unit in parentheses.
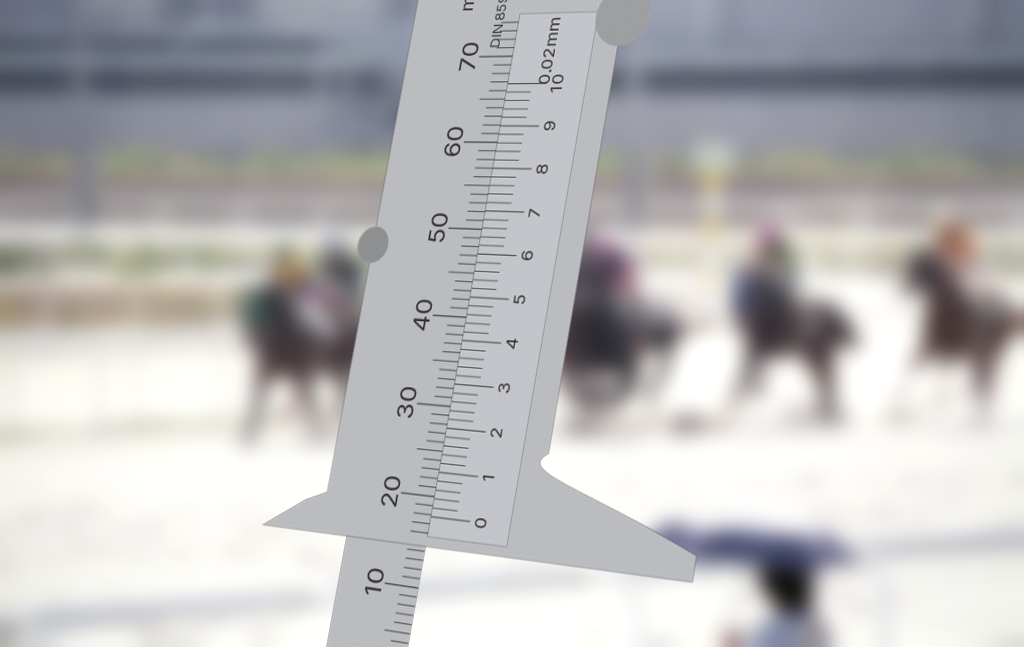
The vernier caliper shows 17.8 (mm)
